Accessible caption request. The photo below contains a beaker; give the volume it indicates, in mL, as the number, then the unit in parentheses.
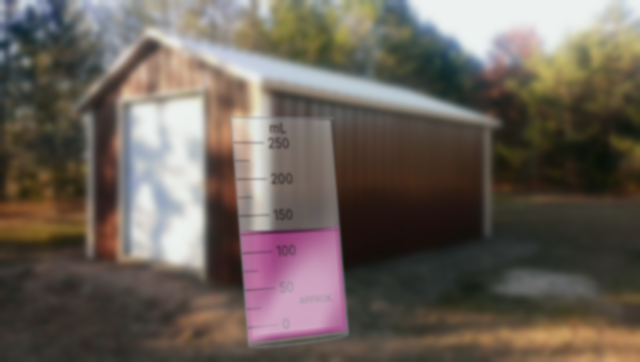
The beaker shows 125 (mL)
